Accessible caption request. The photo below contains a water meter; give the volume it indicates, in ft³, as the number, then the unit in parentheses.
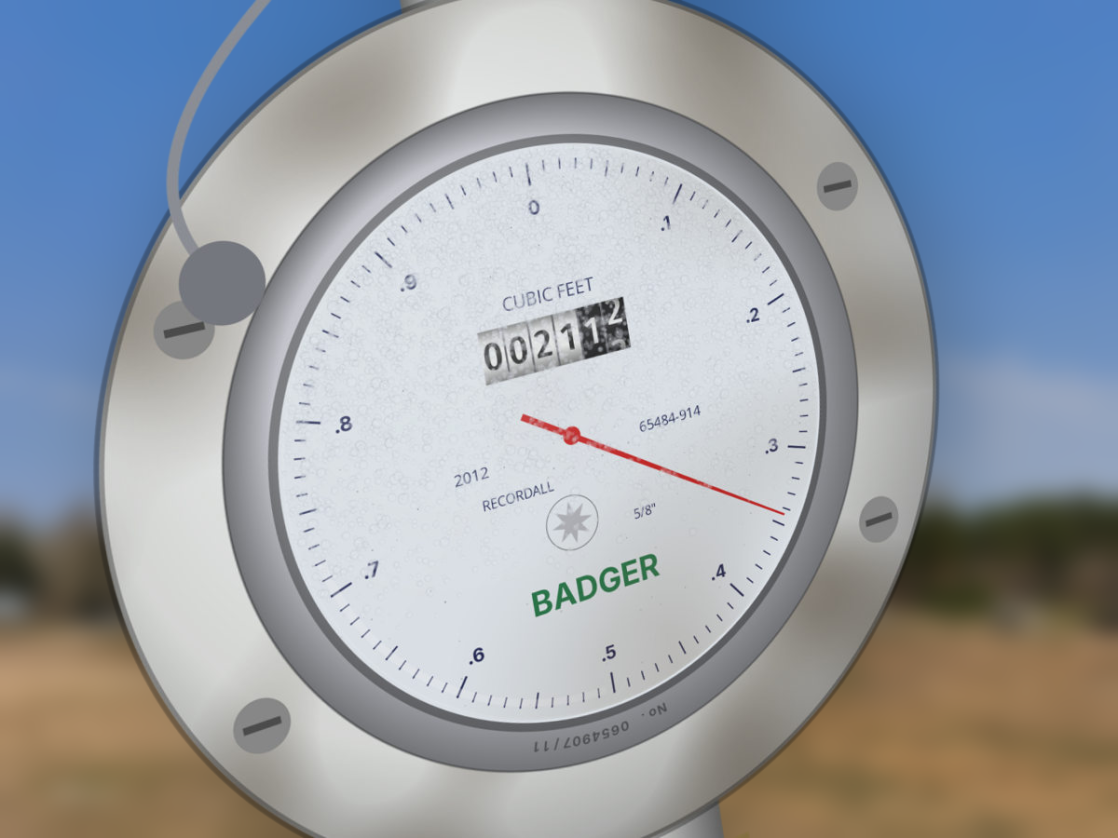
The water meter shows 2112.34 (ft³)
